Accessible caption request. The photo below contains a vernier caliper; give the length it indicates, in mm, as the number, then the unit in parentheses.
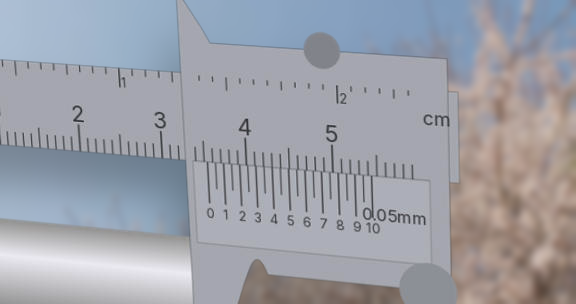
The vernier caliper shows 35.4 (mm)
